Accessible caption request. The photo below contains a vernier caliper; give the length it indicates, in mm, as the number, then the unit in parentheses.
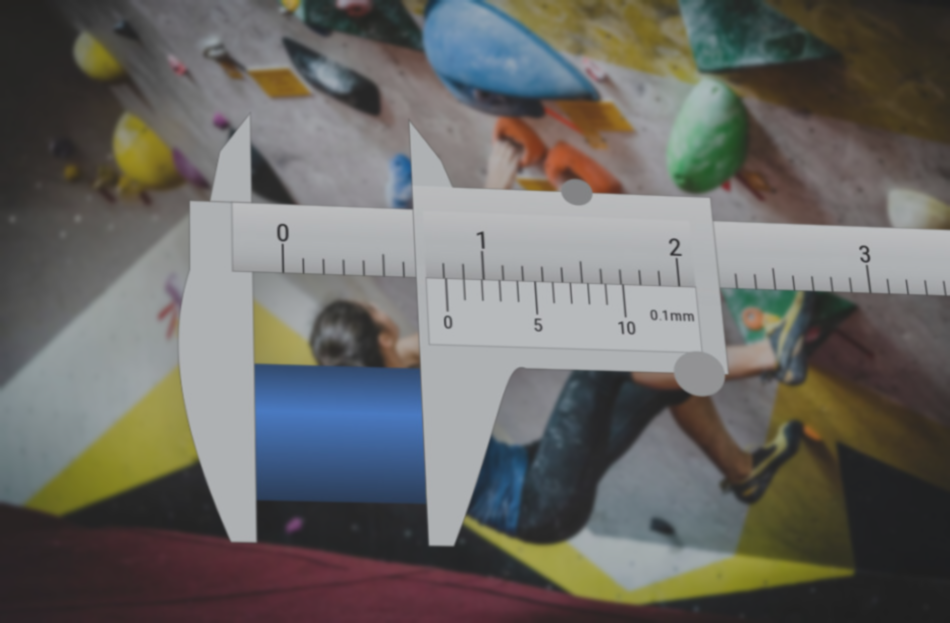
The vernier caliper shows 8.1 (mm)
